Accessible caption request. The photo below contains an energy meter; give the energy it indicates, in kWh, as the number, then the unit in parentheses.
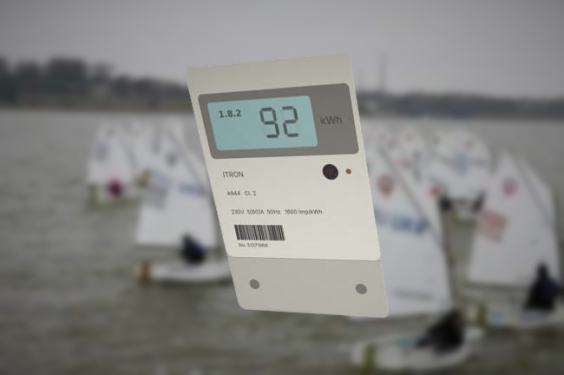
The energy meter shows 92 (kWh)
